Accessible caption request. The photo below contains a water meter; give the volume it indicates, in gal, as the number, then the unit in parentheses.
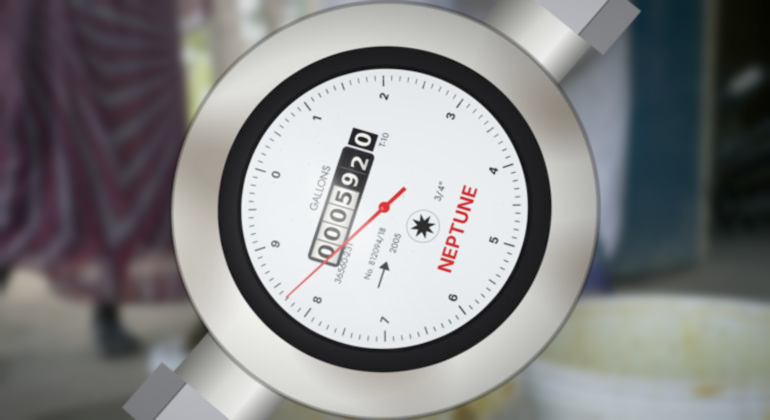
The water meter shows 5918.3 (gal)
